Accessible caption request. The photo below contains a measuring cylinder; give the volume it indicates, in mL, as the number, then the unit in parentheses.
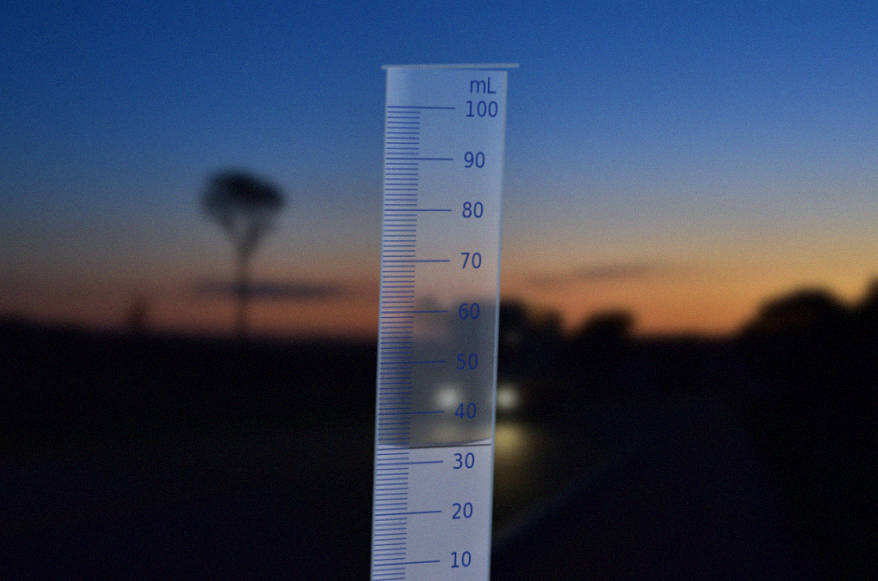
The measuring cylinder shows 33 (mL)
